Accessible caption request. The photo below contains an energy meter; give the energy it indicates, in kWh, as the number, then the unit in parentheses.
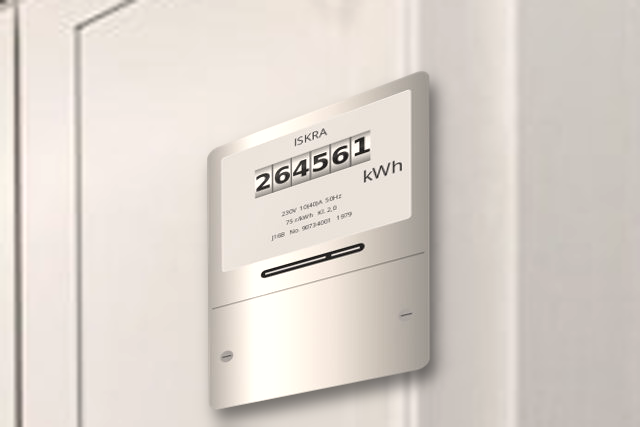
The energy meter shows 264561 (kWh)
